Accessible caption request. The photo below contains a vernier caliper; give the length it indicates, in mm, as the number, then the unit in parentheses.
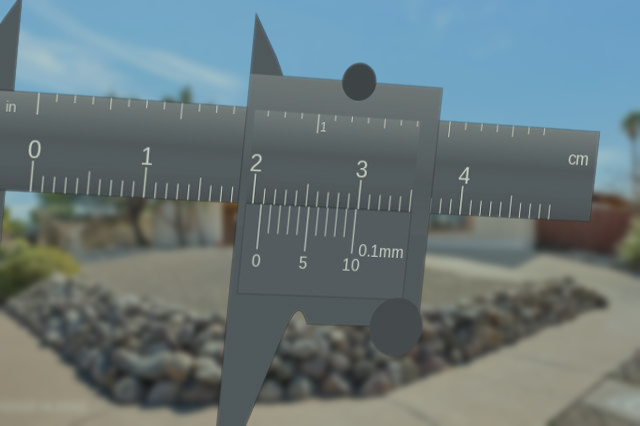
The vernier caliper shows 20.8 (mm)
